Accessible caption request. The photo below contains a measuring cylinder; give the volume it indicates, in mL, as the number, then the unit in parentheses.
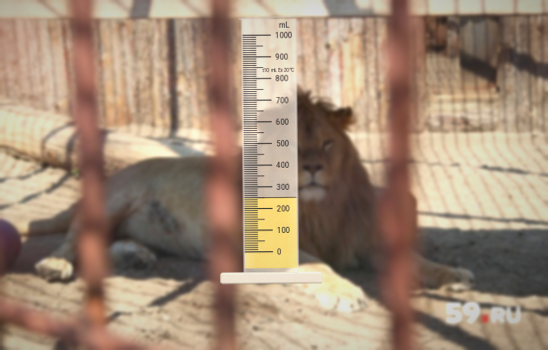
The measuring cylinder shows 250 (mL)
